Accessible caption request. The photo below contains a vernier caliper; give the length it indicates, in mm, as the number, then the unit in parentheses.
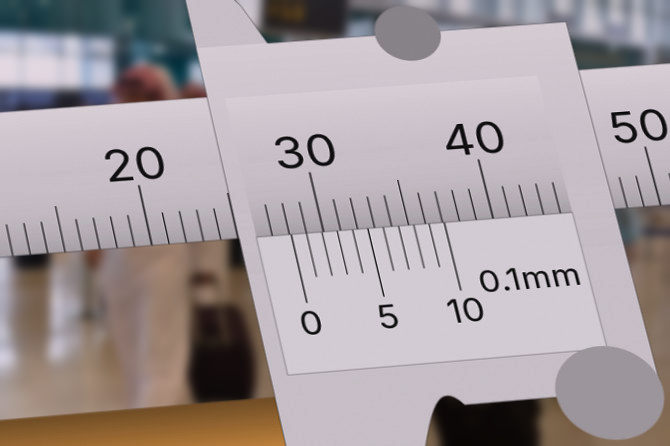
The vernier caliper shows 28.1 (mm)
